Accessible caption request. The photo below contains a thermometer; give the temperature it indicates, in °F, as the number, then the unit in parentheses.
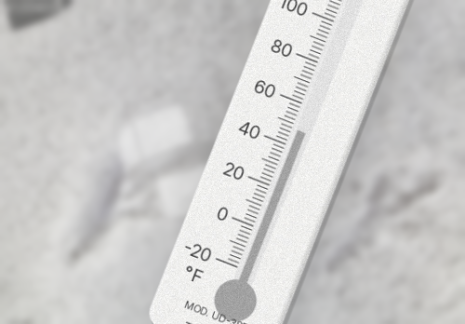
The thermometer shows 48 (°F)
